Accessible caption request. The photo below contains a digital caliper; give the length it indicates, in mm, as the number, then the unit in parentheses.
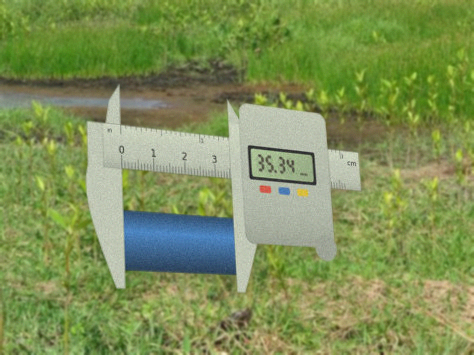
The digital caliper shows 35.34 (mm)
